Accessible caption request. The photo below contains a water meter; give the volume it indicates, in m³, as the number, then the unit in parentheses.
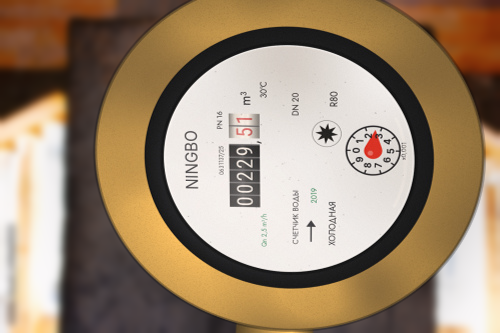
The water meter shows 229.512 (m³)
